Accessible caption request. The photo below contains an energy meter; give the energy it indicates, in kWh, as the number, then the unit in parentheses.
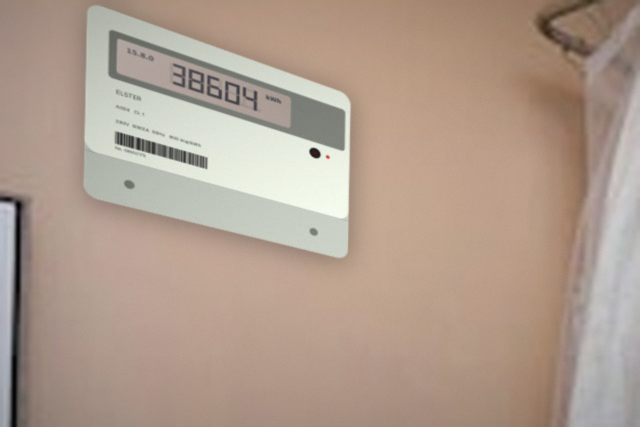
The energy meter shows 38604 (kWh)
